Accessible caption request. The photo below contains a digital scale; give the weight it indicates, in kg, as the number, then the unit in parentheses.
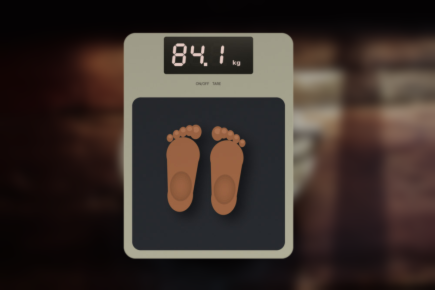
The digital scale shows 84.1 (kg)
